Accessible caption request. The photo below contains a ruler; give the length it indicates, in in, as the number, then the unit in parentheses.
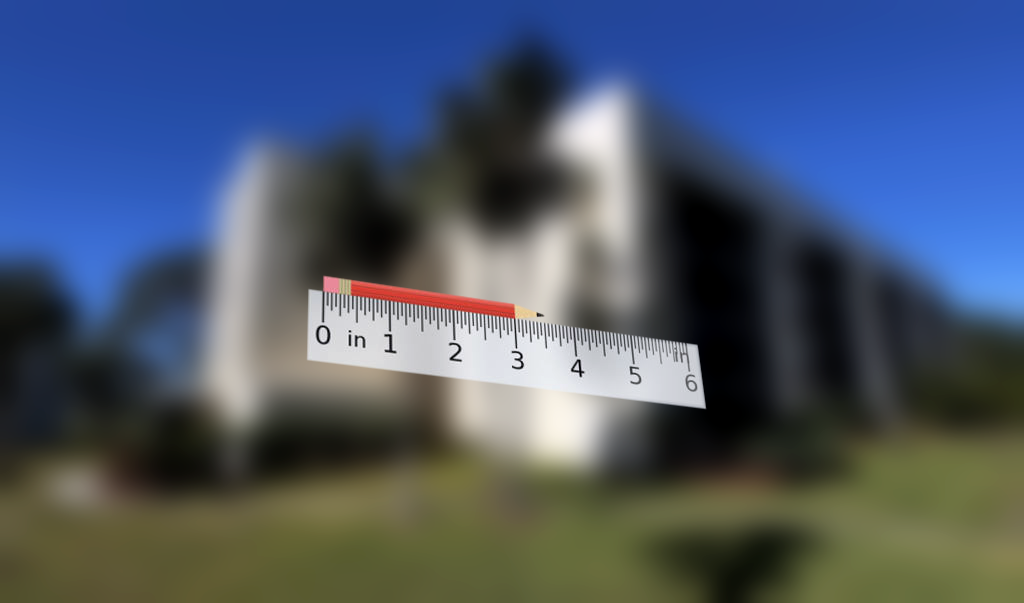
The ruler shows 3.5 (in)
